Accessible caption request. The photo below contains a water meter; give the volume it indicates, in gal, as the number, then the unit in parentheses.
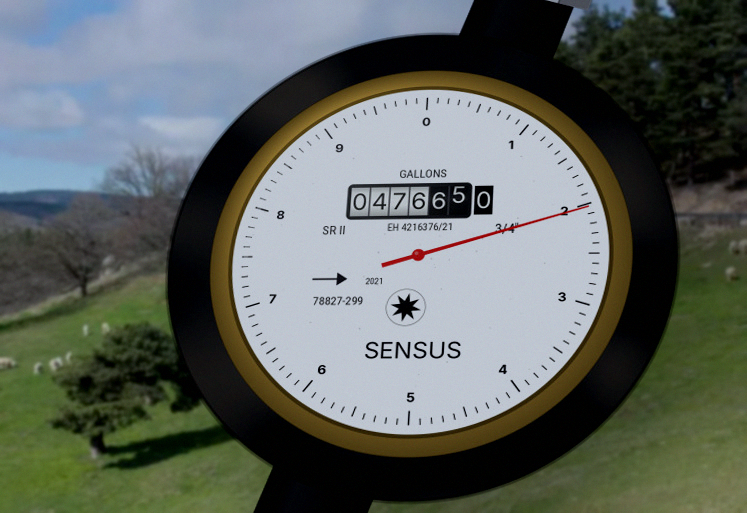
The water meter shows 476652.0 (gal)
